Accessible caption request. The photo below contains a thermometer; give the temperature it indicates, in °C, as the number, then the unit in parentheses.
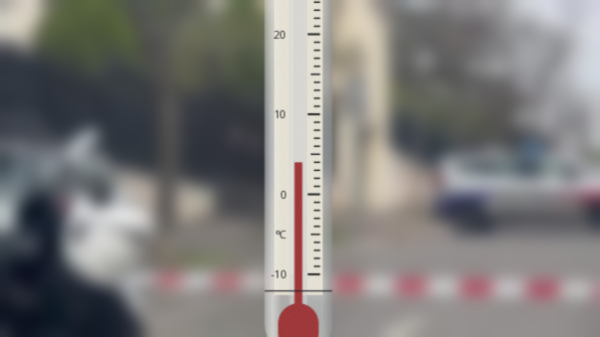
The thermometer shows 4 (°C)
